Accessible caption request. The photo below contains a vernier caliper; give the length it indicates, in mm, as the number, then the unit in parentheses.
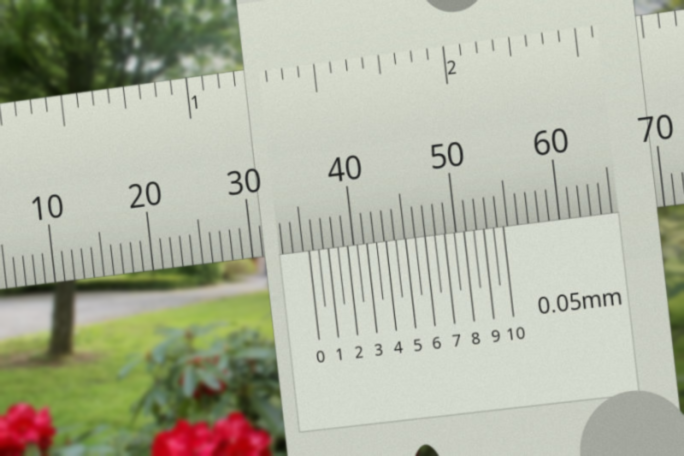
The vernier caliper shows 35.6 (mm)
